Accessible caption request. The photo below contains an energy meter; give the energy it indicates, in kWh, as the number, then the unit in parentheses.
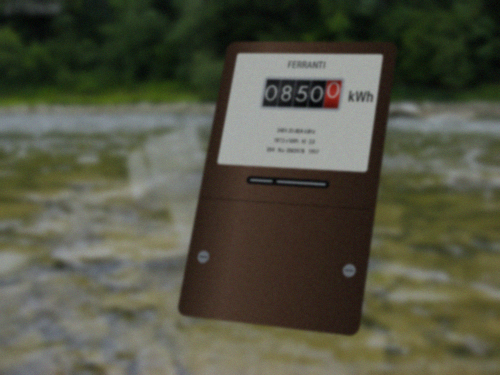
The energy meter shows 850.0 (kWh)
